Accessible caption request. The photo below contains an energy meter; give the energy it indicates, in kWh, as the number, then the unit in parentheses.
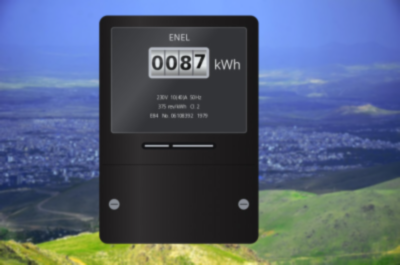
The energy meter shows 87 (kWh)
